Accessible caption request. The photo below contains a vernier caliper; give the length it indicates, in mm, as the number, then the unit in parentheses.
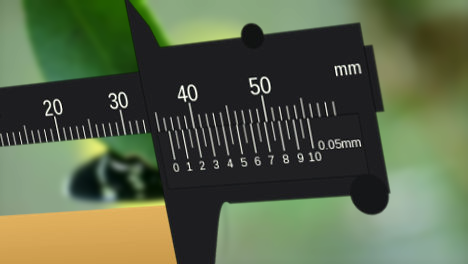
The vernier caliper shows 36.4 (mm)
